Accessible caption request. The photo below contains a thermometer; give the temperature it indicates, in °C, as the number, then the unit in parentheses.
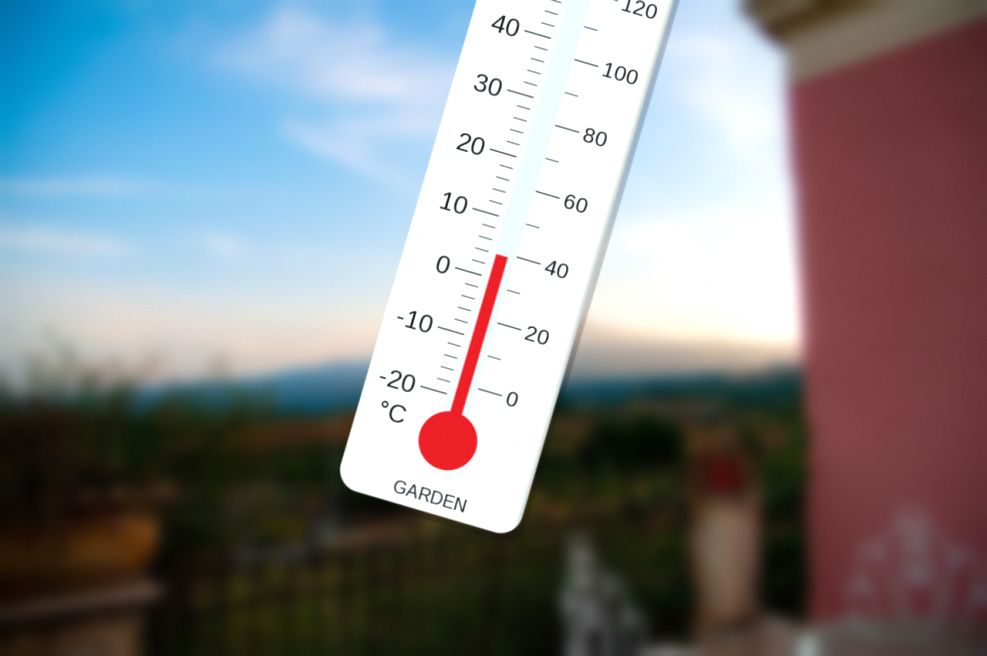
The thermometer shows 4 (°C)
